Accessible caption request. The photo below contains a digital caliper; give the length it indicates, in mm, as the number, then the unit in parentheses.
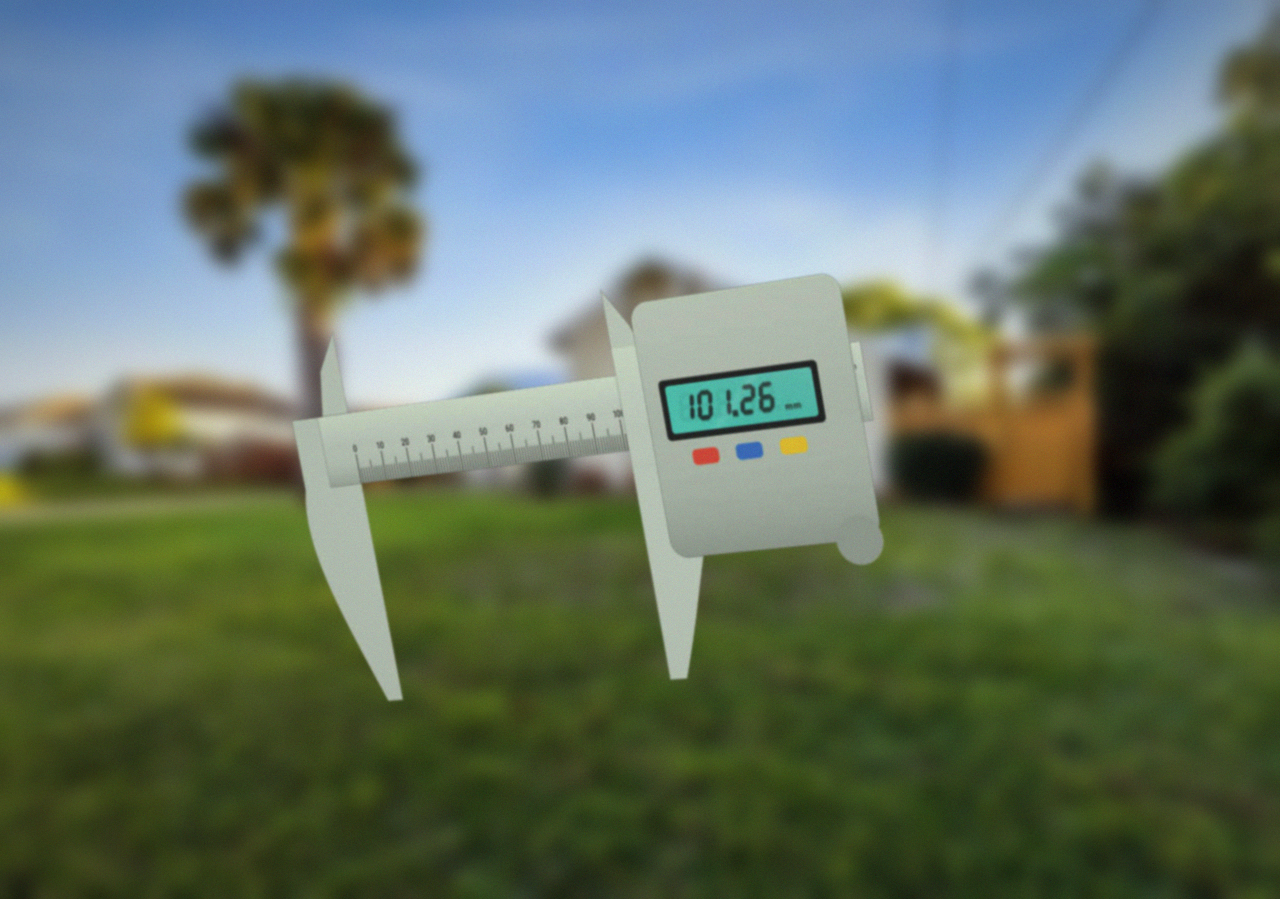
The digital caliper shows 101.26 (mm)
